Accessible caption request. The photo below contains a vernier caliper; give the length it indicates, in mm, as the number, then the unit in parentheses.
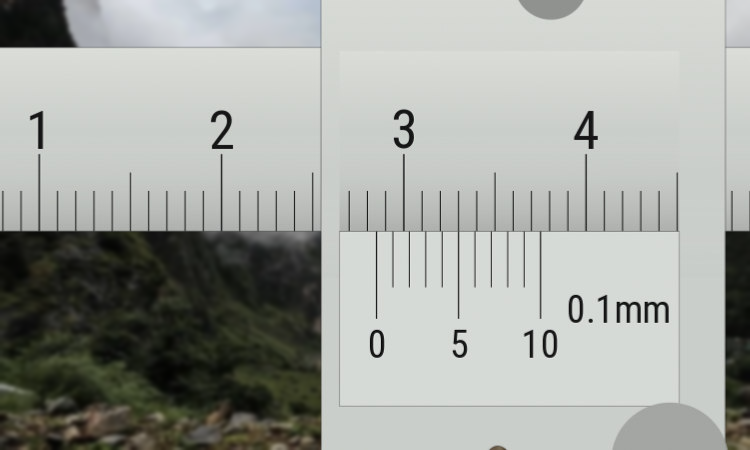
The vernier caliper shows 28.5 (mm)
